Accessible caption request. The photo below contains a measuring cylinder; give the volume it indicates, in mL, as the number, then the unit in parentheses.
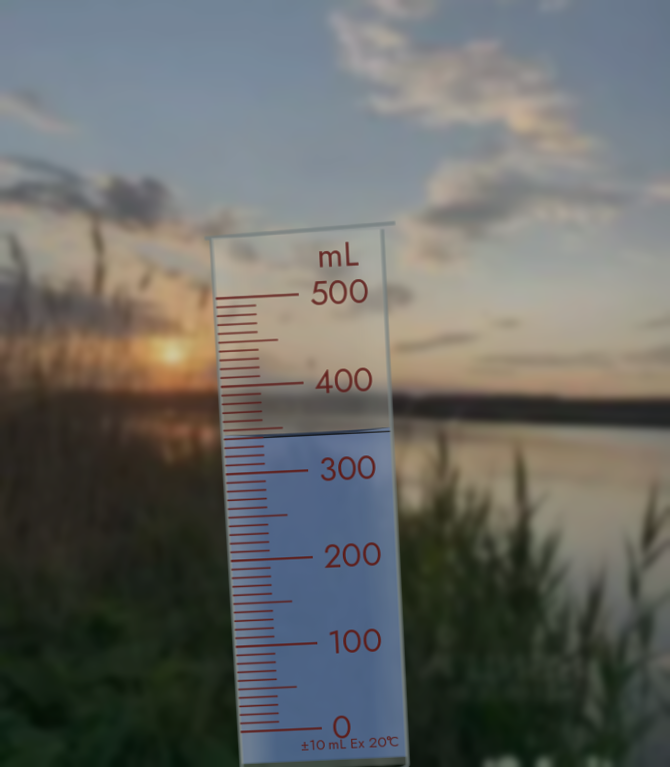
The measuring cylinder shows 340 (mL)
